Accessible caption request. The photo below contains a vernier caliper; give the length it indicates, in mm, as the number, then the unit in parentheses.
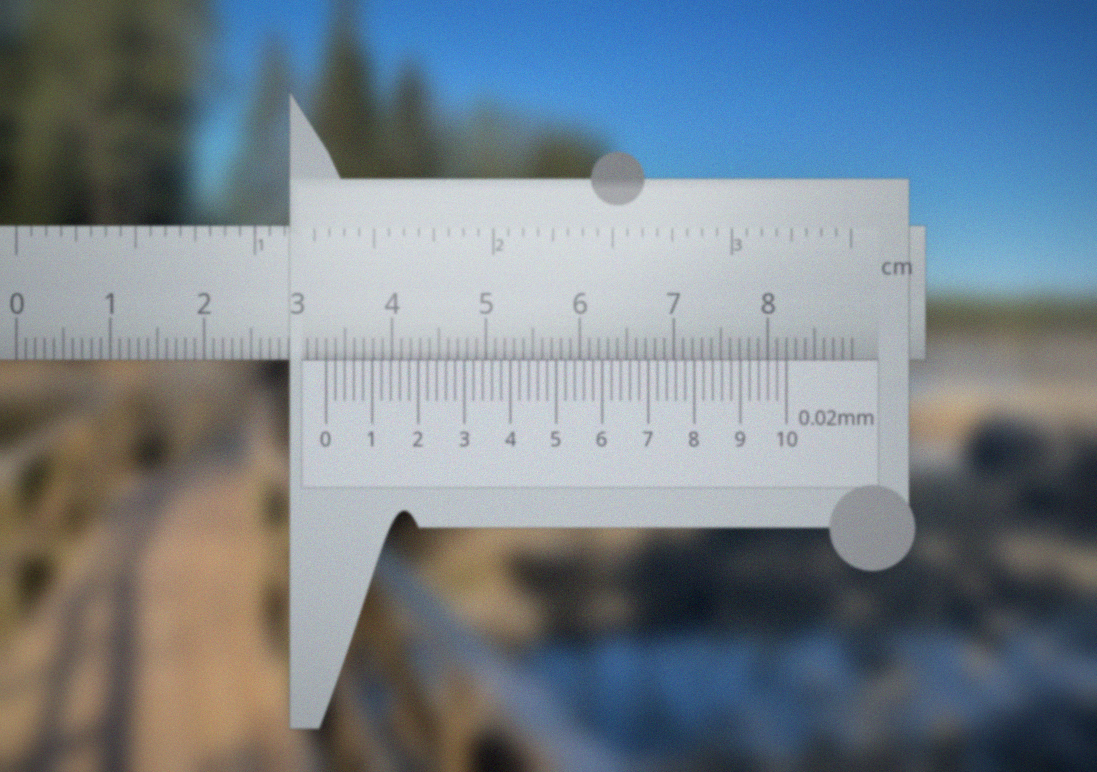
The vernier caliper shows 33.0 (mm)
